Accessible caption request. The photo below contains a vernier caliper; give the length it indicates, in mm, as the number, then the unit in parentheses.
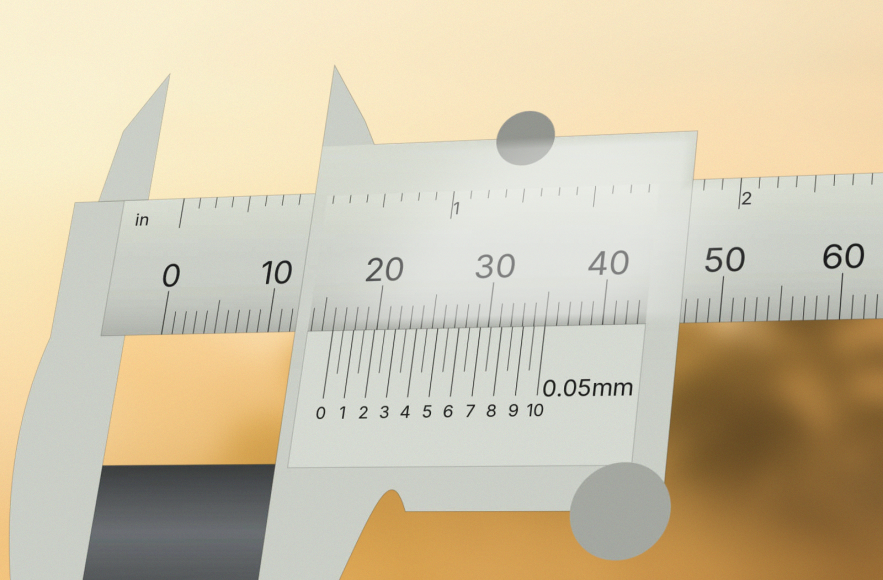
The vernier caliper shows 16.0 (mm)
